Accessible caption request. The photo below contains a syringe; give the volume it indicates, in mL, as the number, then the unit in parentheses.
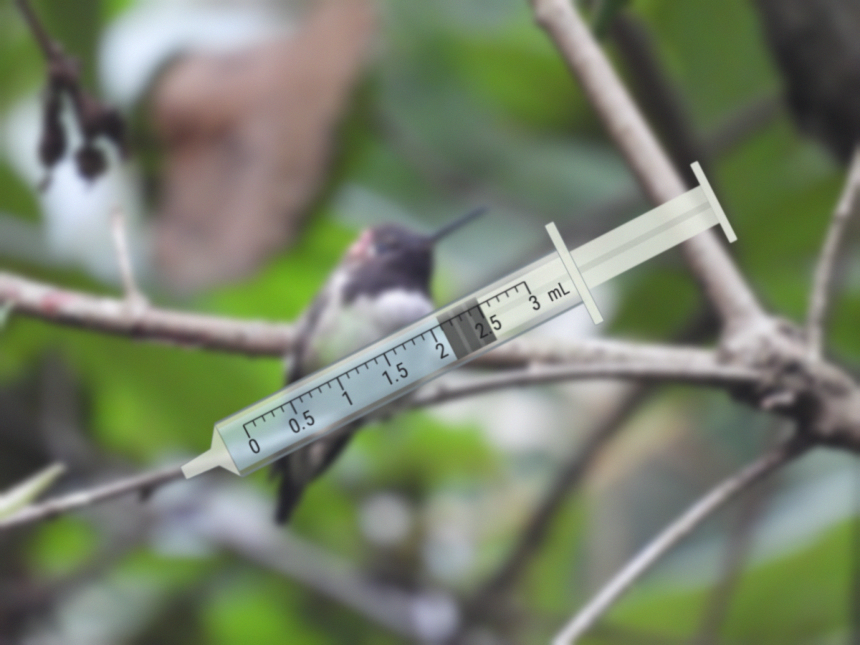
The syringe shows 2.1 (mL)
